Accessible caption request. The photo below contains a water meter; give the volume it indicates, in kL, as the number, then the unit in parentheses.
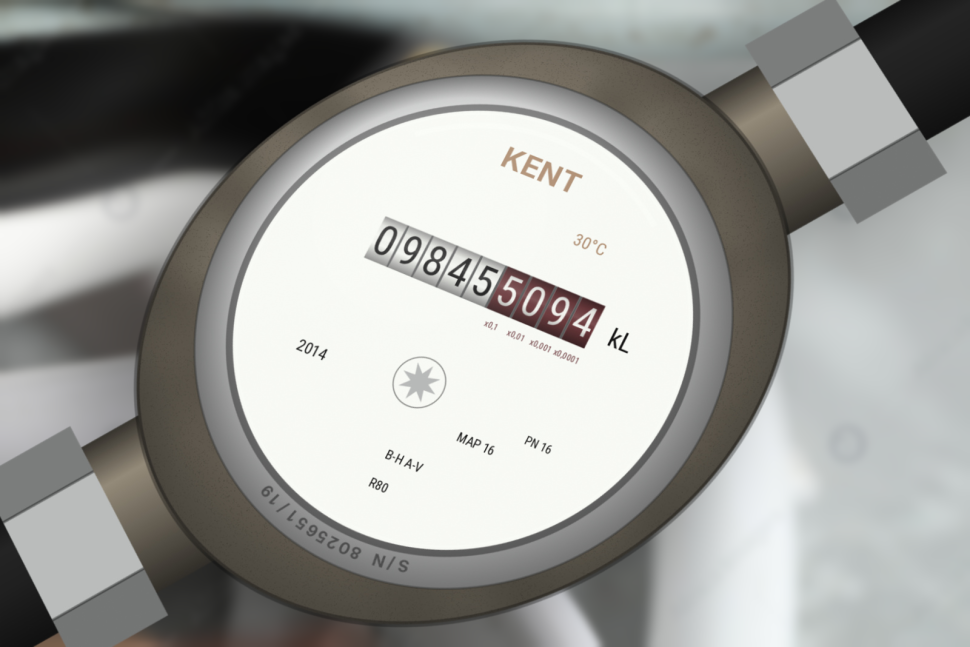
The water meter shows 9845.5094 (kL)
